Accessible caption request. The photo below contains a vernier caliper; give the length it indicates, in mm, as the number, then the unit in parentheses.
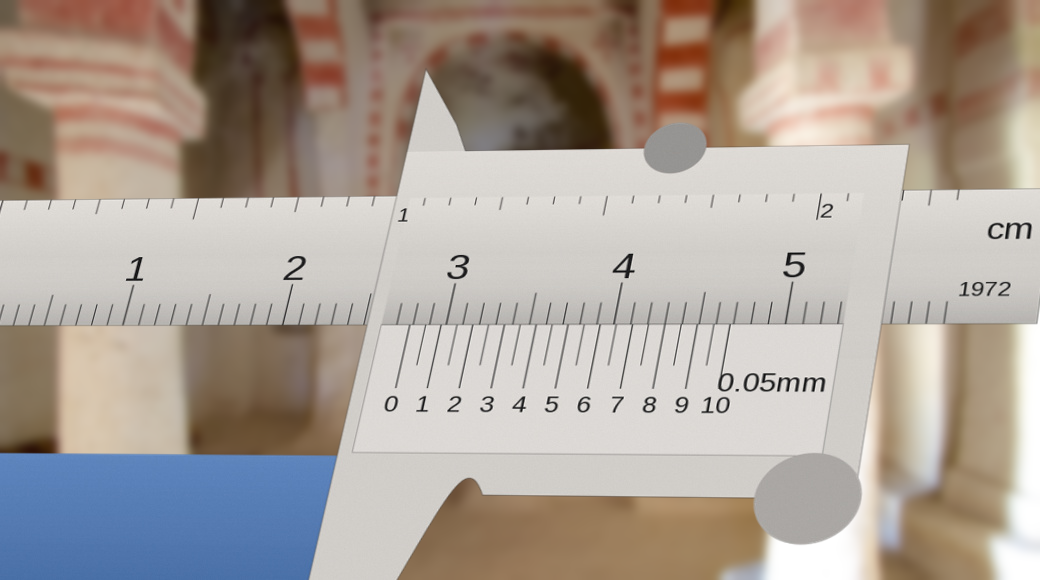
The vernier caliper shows 27.8 (mm)
